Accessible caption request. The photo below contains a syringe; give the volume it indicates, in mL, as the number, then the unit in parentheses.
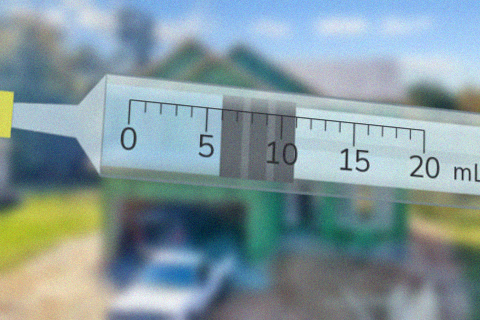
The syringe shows 6 (mL)
